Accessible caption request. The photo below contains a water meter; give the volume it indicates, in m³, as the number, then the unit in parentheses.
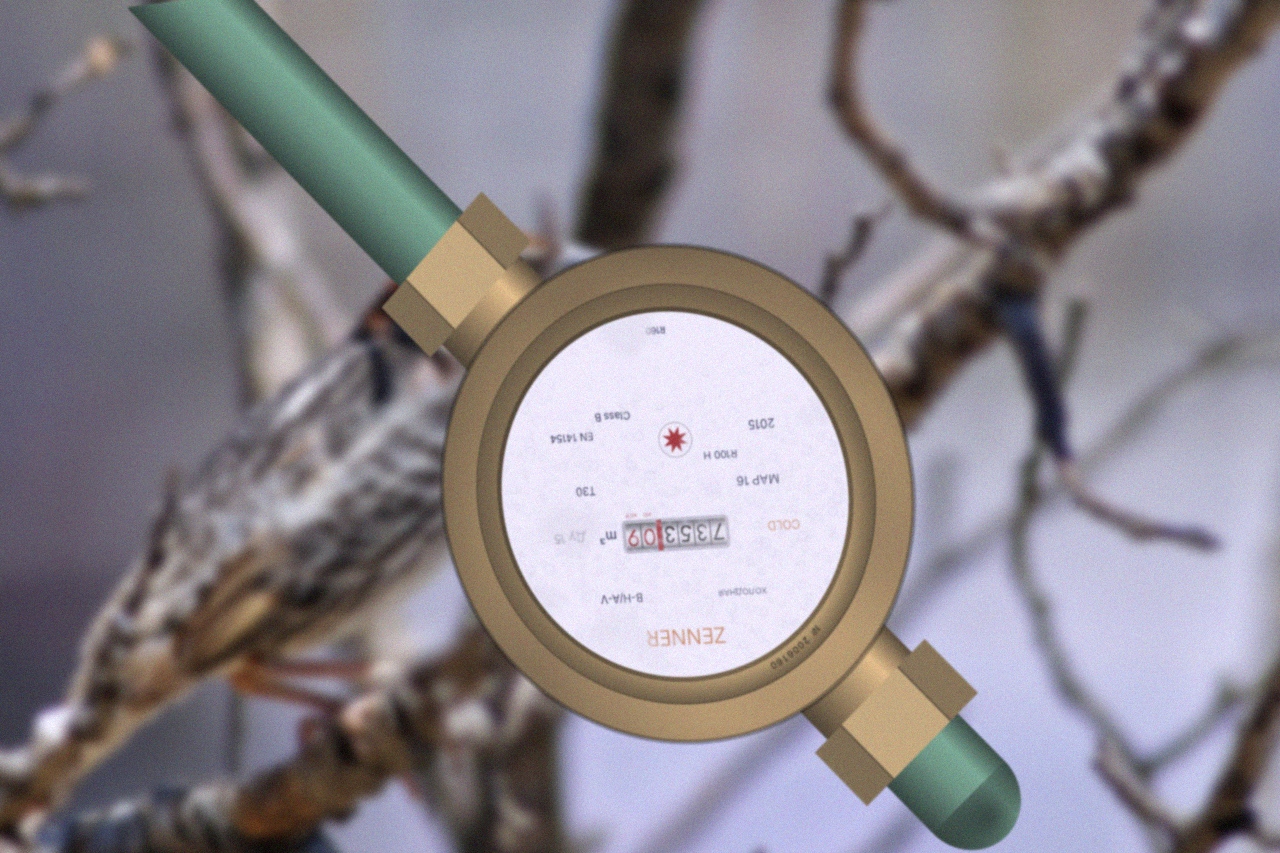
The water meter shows 7353.09 (m³)
